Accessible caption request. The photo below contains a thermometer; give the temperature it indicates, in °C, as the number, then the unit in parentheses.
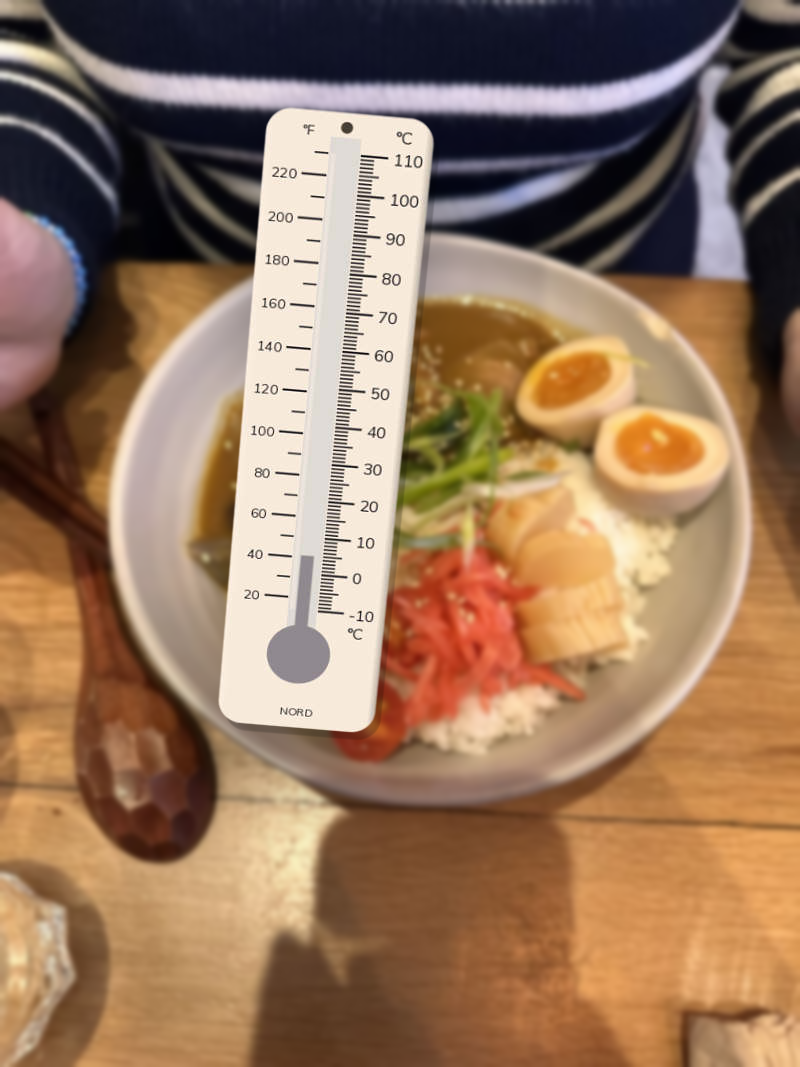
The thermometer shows 5 (°C)
